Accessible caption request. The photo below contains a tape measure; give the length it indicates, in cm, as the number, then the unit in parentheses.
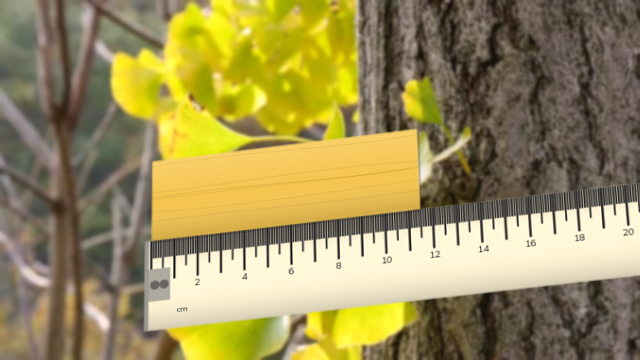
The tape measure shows 11.5 (cm)
